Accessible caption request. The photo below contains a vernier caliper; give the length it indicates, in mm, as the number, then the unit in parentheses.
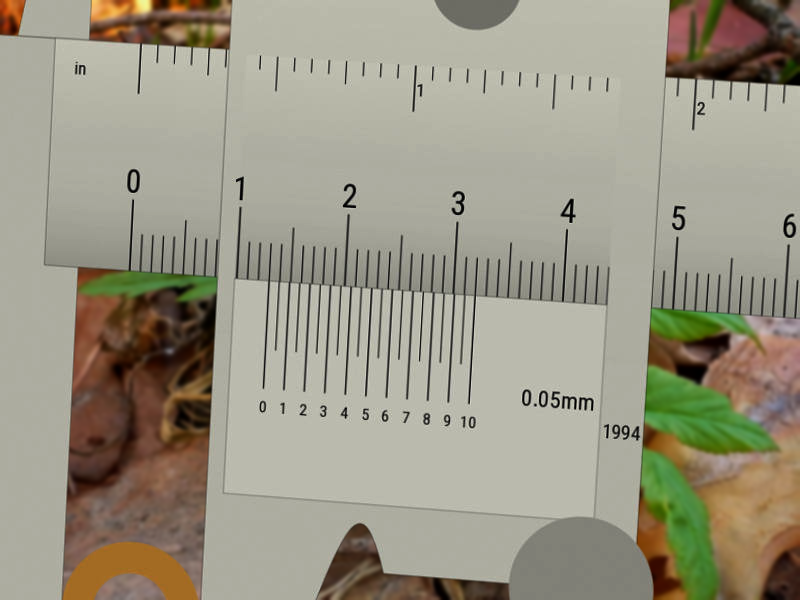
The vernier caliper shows 13.0 (mm)
